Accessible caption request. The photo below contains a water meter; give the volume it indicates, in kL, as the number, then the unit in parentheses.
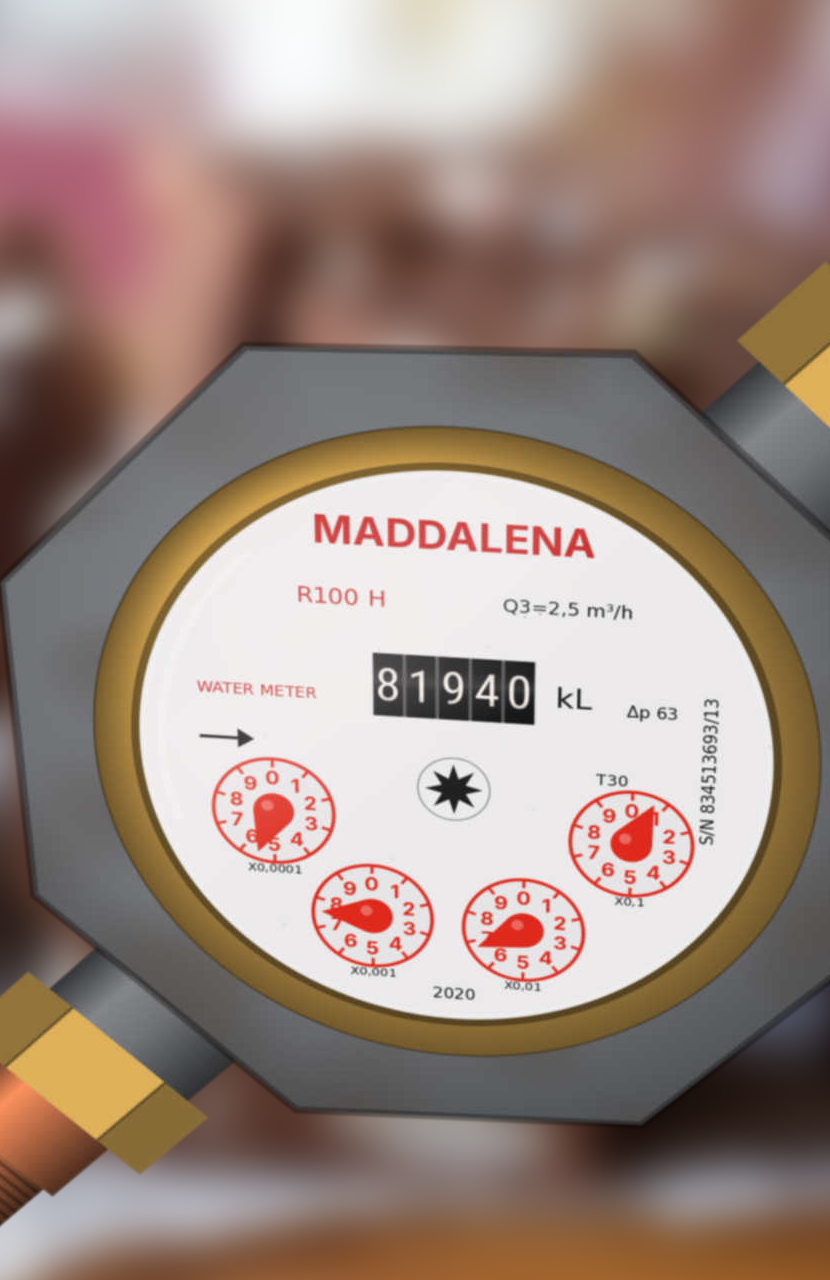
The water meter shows 81940.0675 (kL)
